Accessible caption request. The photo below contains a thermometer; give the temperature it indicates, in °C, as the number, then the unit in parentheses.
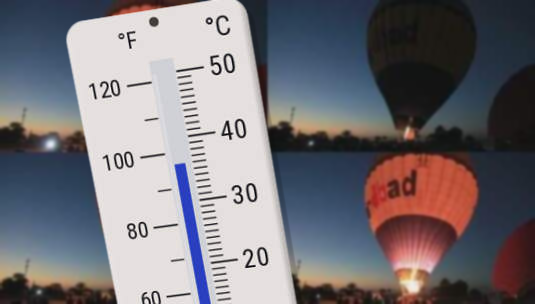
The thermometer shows 36 (°C)
